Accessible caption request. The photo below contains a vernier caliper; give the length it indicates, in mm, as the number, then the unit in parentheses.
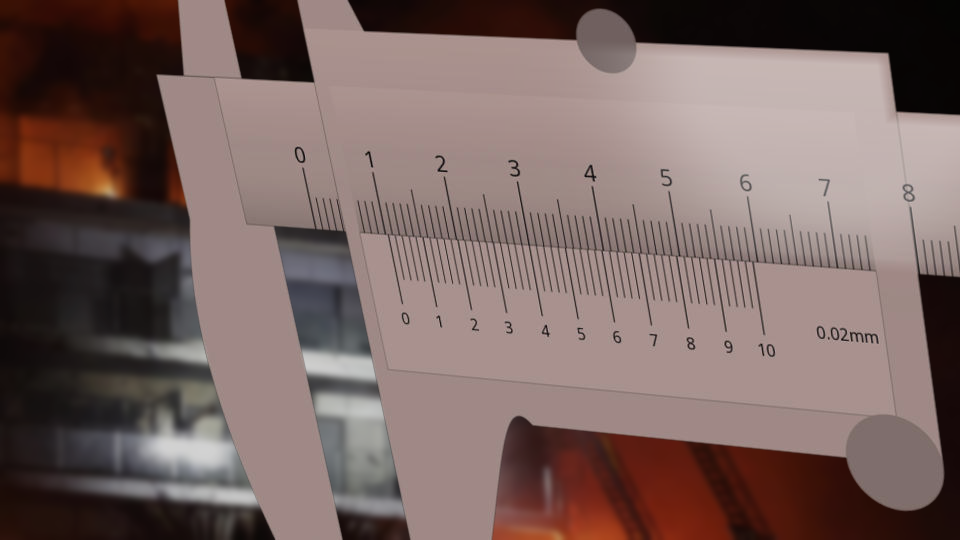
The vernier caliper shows 10.4 (mm)
